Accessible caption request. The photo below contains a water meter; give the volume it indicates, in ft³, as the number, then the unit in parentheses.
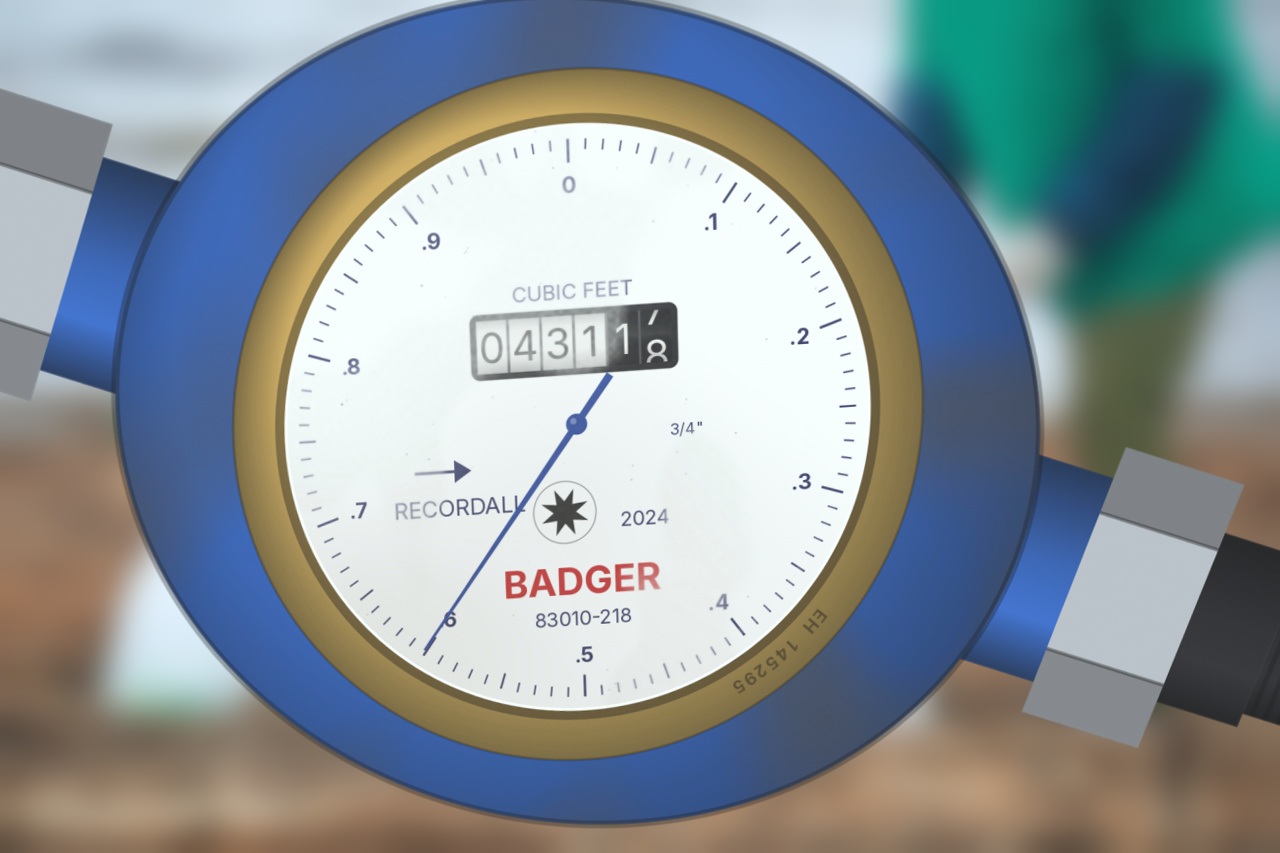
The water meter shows 43117.60 (ft³)
